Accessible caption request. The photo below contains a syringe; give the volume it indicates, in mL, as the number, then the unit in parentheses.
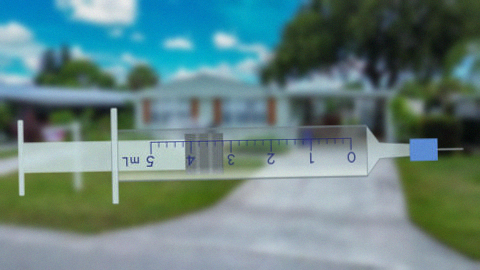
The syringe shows 3.2 (mL)
